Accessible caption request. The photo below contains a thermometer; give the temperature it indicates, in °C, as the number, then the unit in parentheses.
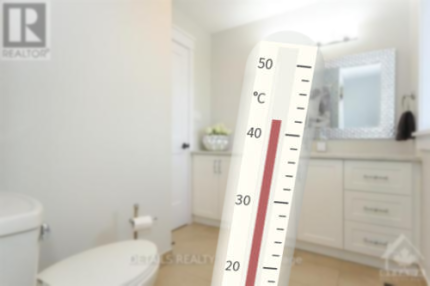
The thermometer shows 42 (°C)
